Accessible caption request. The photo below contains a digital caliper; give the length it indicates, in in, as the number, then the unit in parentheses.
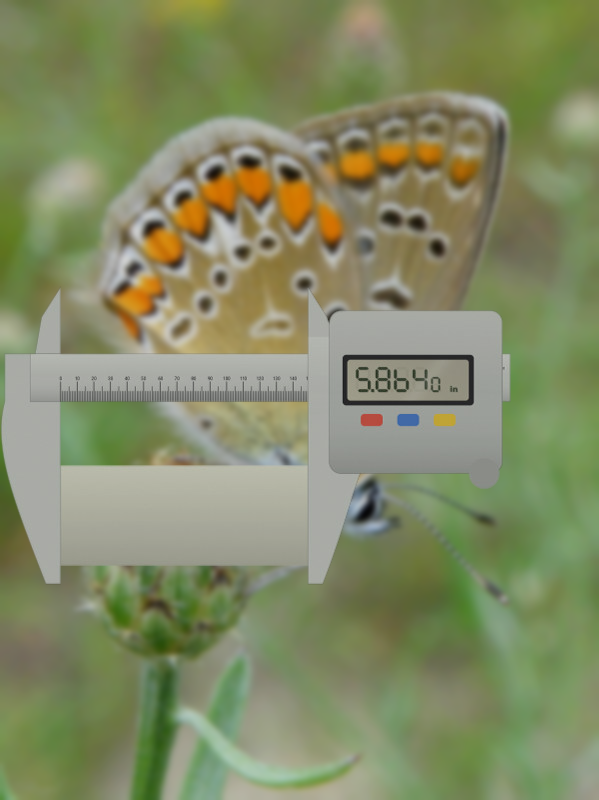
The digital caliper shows 5.8640 (in)
